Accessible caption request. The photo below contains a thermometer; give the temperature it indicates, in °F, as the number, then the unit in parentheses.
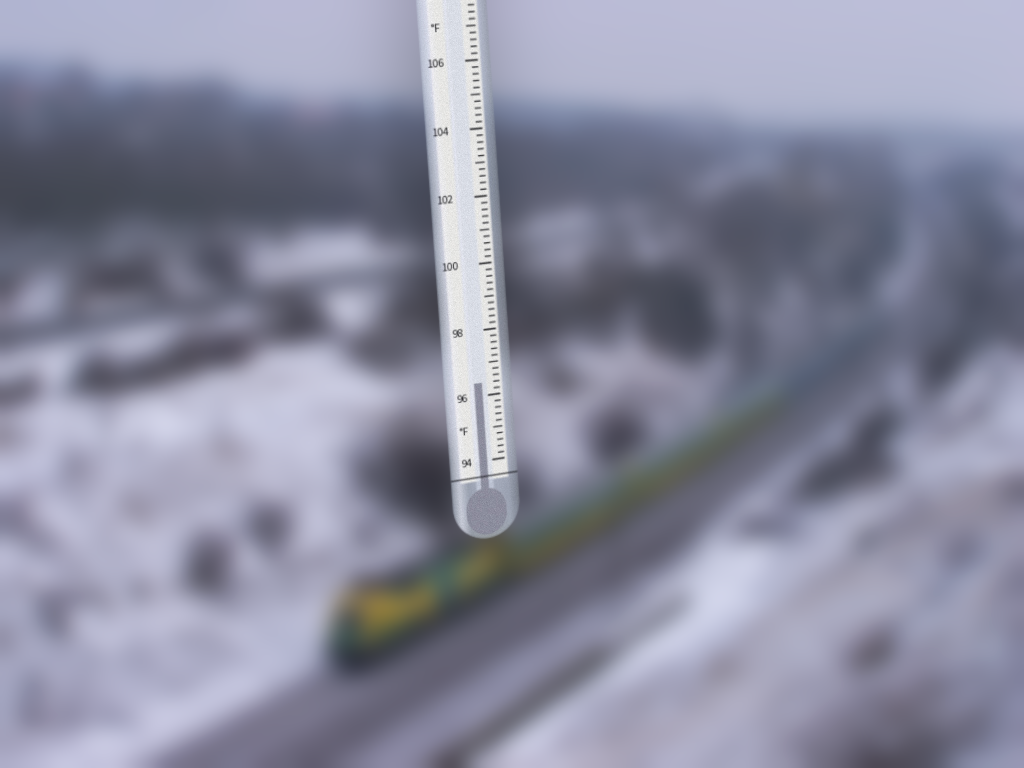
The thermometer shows 96.4 (°F)
